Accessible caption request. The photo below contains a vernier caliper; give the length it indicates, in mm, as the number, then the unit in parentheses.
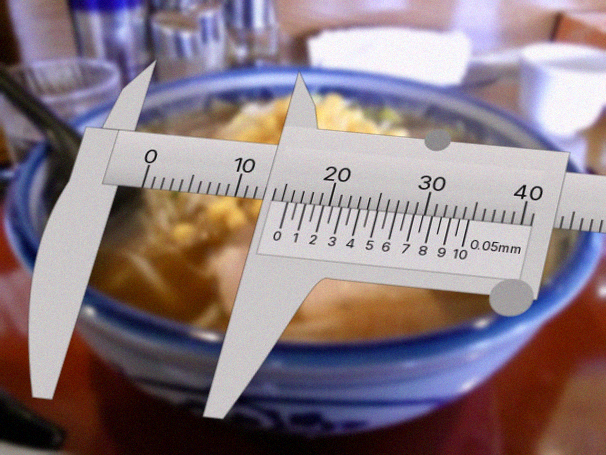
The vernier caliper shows 15.6 (mm)
